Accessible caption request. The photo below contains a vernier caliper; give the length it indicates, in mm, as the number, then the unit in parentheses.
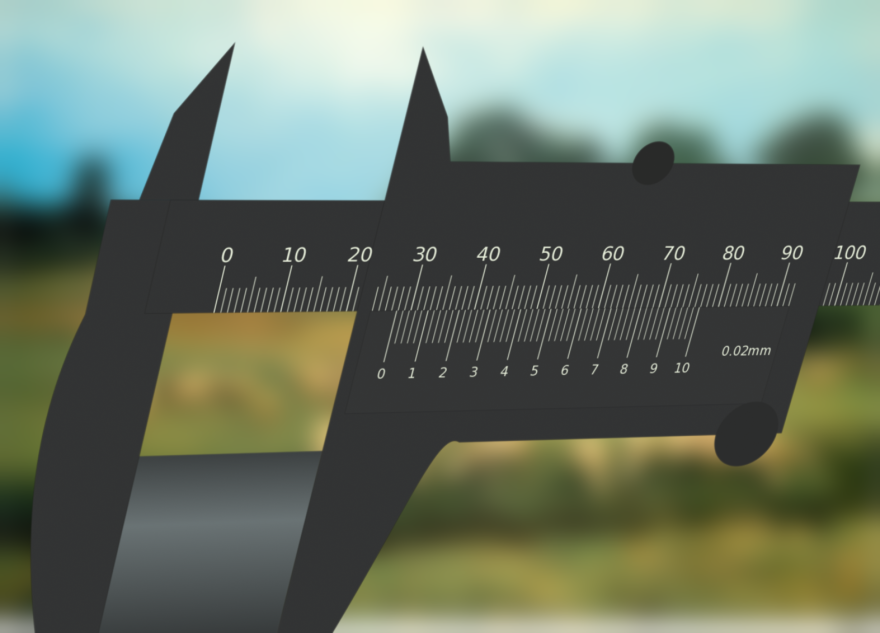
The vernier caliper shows 27.8 (mm)
